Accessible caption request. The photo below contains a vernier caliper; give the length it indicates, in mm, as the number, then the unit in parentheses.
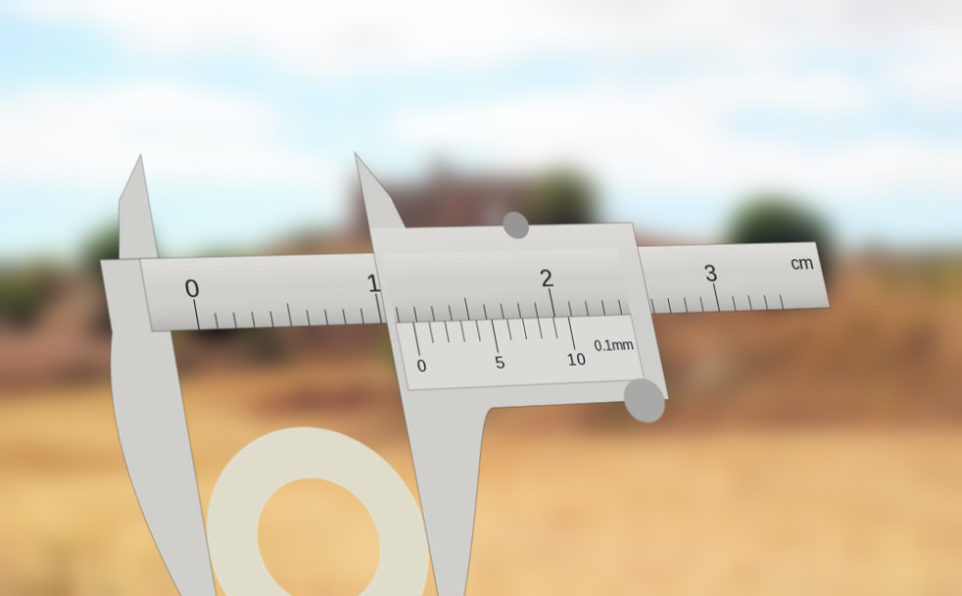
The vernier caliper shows 11.8 (mm)
